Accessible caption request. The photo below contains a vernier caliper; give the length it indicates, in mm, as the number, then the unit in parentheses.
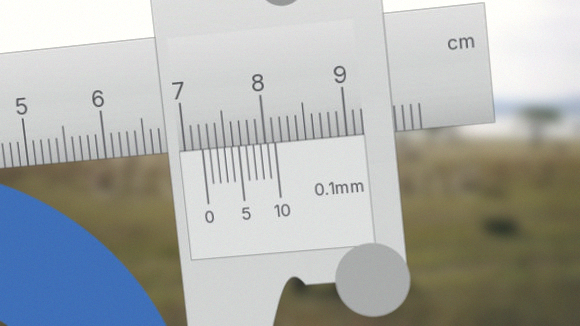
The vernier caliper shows 72.2 (mm)
